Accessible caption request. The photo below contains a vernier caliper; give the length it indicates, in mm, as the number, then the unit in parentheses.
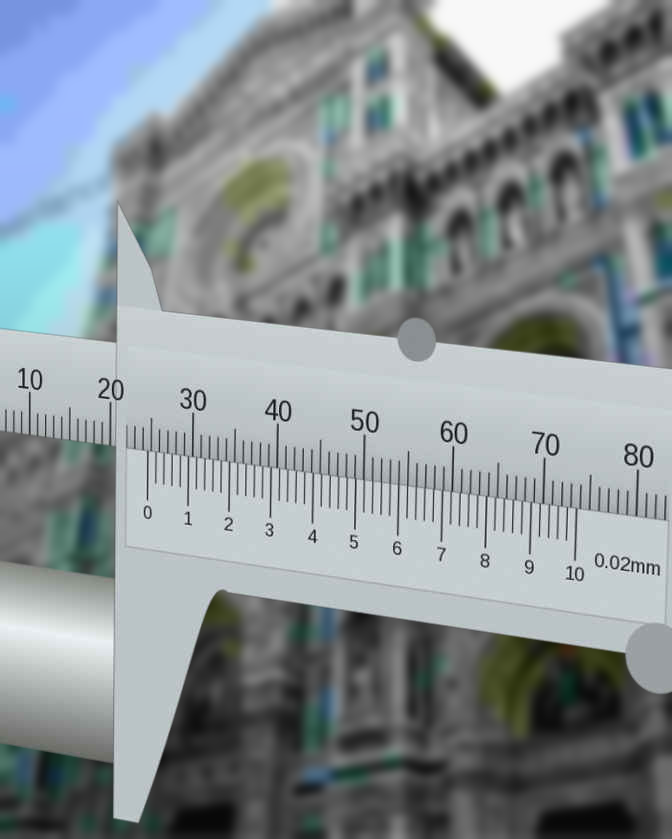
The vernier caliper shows 24.6 (mm)
